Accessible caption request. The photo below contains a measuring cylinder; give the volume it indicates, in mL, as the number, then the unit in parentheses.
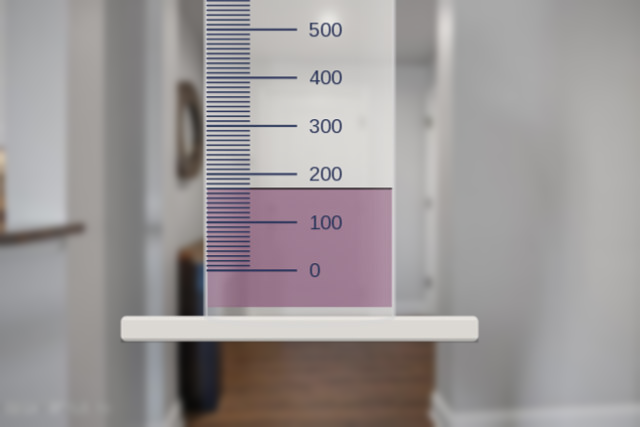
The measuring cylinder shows 170 (mL)
